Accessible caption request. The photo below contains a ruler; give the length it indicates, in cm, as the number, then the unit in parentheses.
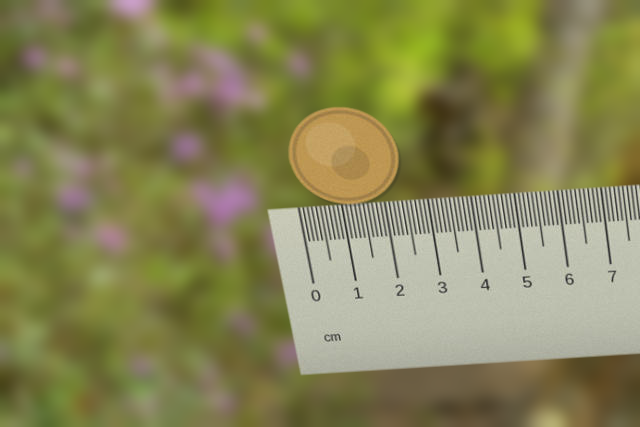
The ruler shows 2.5 (cm)
